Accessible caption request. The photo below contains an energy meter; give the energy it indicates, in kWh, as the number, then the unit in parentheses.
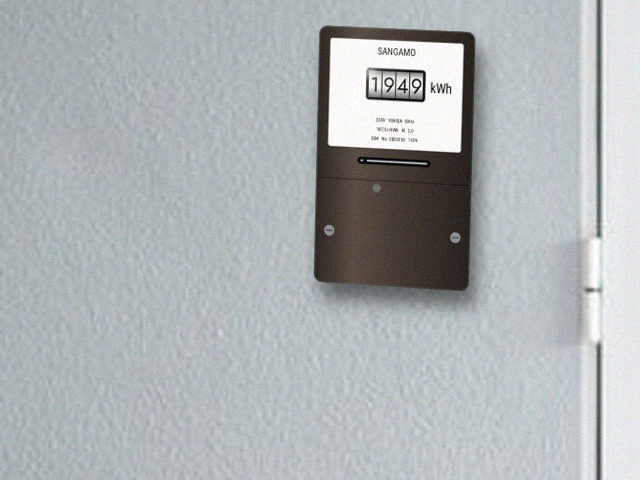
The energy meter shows 1949 (kWh)
